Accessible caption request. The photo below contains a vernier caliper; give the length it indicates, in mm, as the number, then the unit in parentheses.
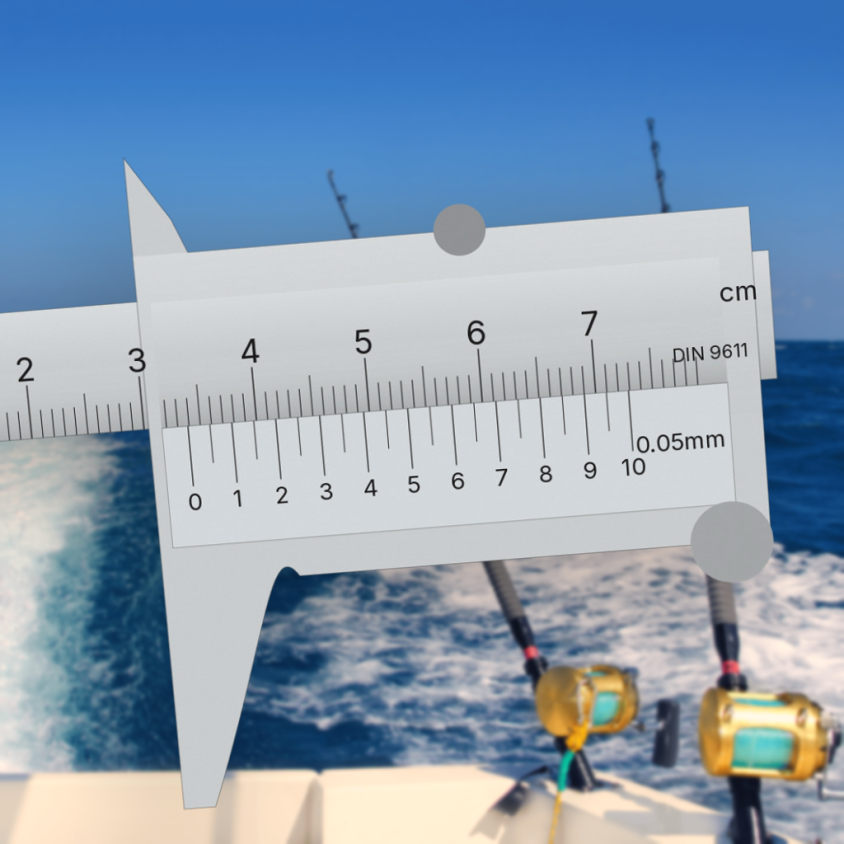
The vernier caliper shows 33.9 (mm)
